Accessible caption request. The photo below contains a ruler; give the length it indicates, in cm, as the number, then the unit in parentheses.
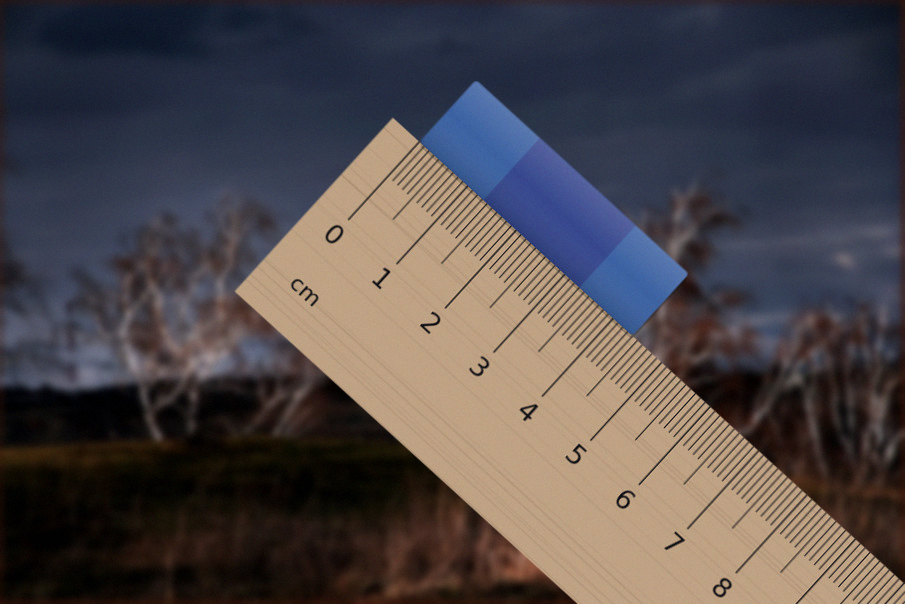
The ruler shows 4.4 (cm)
